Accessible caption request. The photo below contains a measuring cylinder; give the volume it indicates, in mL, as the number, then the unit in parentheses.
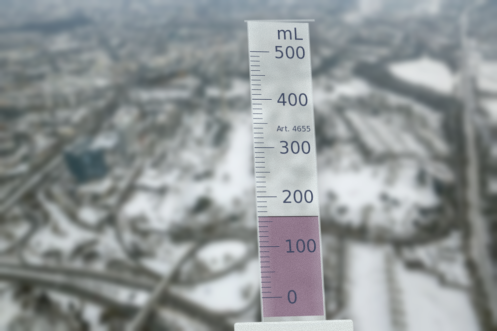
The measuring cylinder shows 160 (mL)
